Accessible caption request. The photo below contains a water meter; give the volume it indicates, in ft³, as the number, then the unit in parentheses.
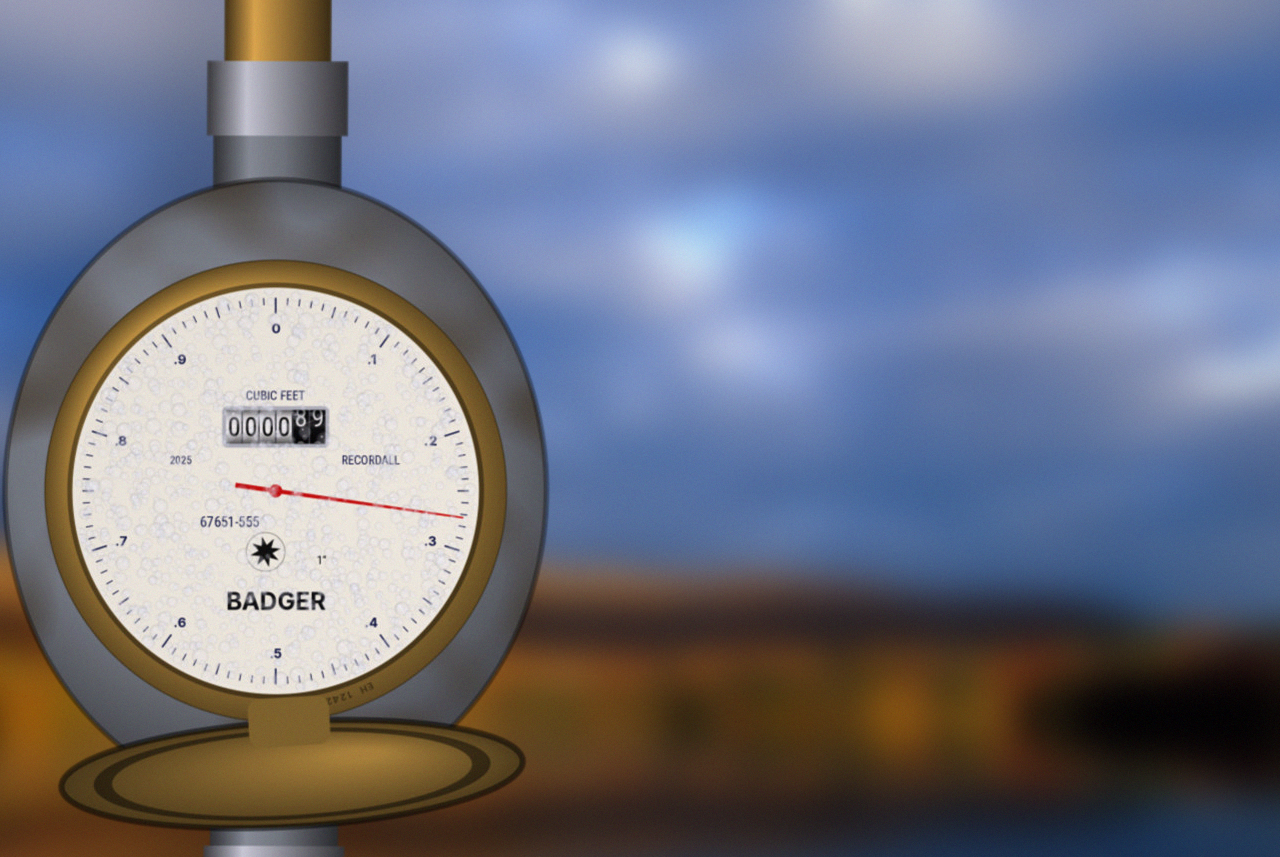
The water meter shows 89.27 (ft³)
